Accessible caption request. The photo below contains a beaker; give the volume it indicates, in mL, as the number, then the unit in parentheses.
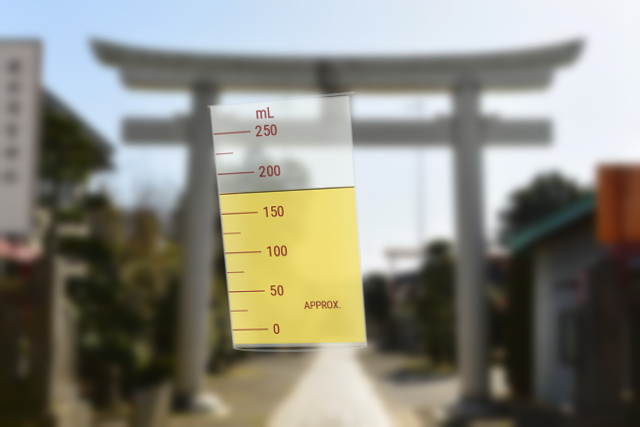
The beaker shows 175 (mL)
